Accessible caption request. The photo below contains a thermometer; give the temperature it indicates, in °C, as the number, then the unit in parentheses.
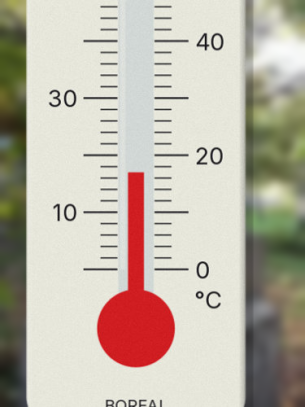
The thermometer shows 17 (°C)
